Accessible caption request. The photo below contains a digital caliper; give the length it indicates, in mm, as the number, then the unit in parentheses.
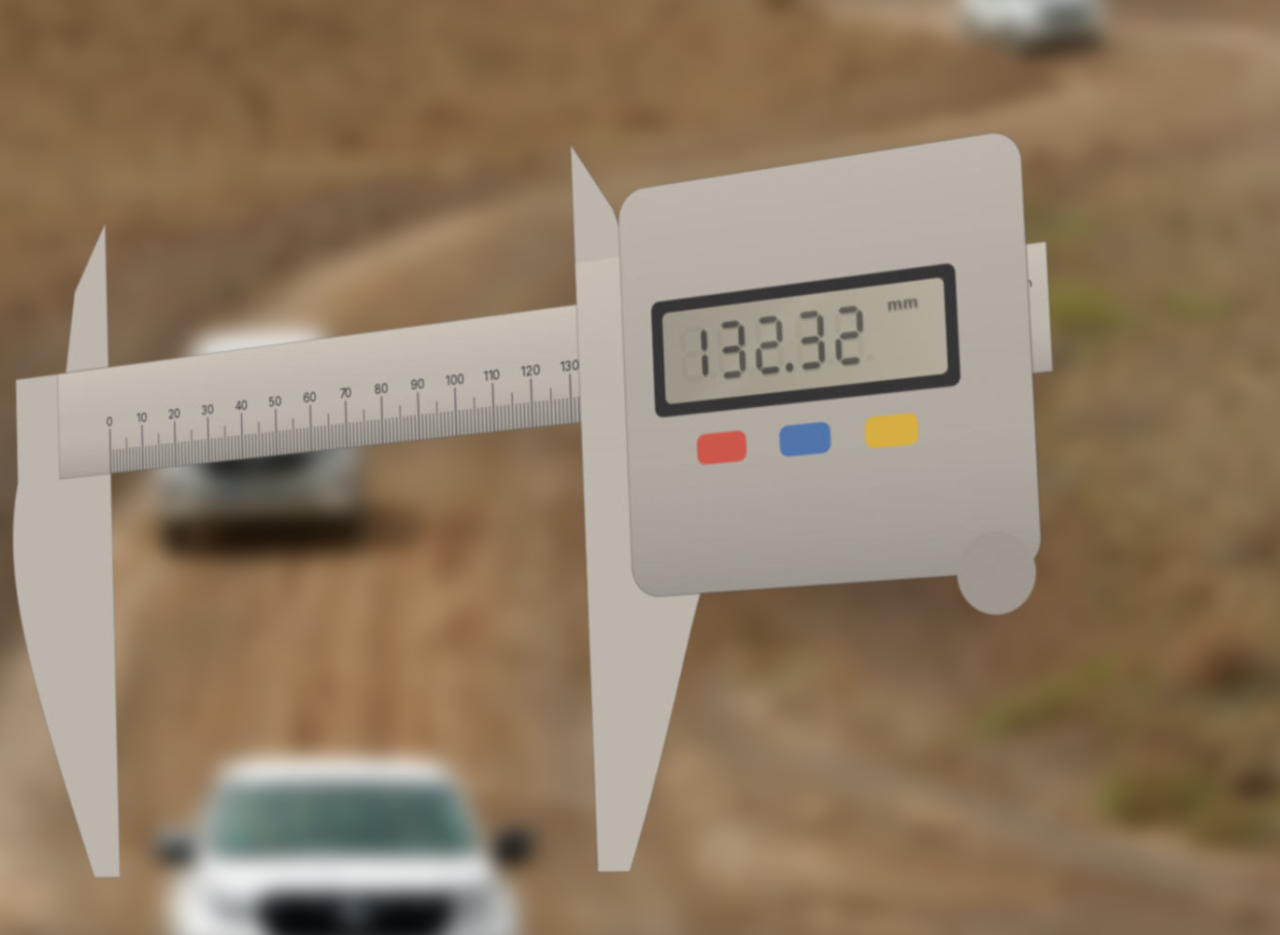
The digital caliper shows 132.32 (mm)
